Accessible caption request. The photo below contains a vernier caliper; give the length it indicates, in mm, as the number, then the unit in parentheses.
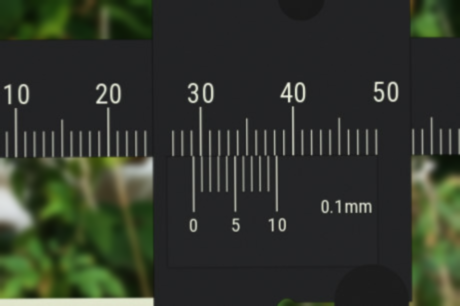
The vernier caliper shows 29.2 (mm)
